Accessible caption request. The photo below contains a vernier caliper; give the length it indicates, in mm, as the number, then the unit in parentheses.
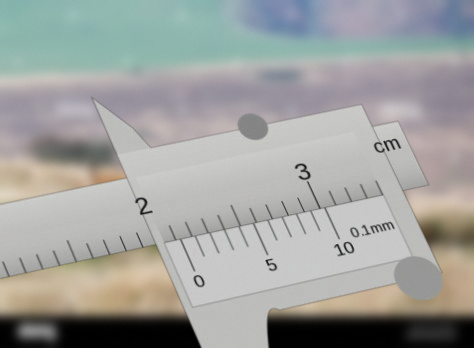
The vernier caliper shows 21.3 (mm)
